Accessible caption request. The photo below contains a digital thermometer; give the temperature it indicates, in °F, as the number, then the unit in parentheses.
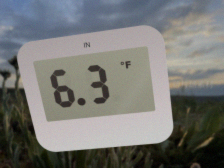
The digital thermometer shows 6.3 (°F)
